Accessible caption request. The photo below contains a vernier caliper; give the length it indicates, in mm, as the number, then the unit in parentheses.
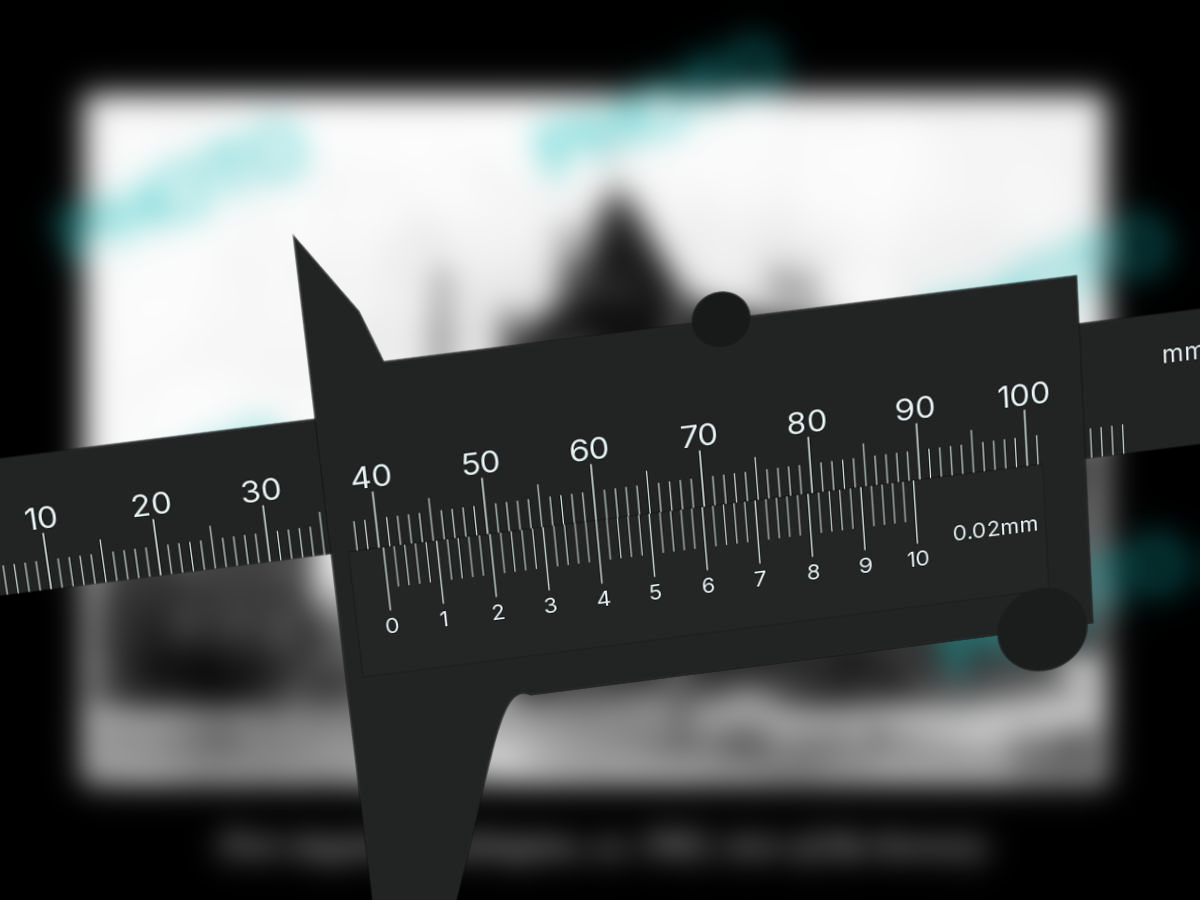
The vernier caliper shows 40.4 (mm)
